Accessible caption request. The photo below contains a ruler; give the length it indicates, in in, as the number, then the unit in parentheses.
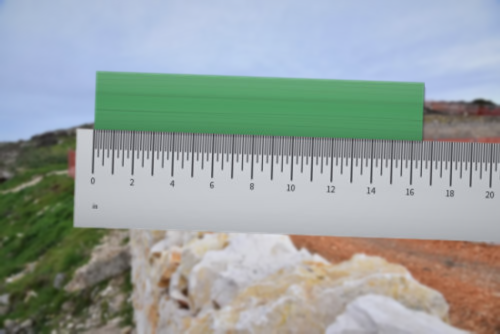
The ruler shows 16.5 (in)
